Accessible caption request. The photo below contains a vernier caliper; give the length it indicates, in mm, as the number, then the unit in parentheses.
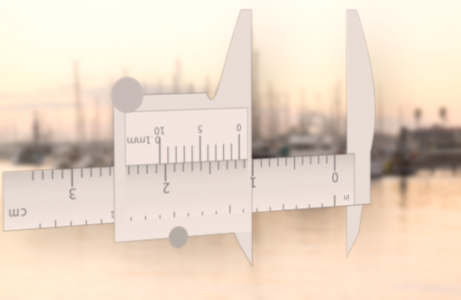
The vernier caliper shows 11.6 (mm)
